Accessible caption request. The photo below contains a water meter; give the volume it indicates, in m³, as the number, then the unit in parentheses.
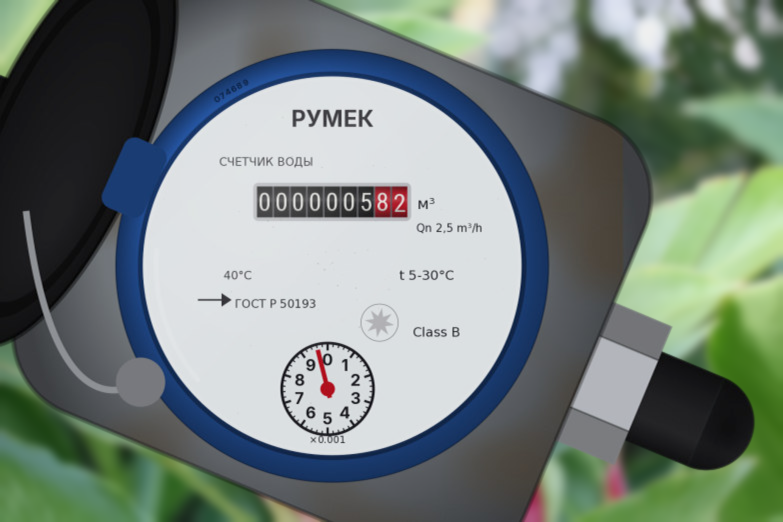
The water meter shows 5.819 (m³)
